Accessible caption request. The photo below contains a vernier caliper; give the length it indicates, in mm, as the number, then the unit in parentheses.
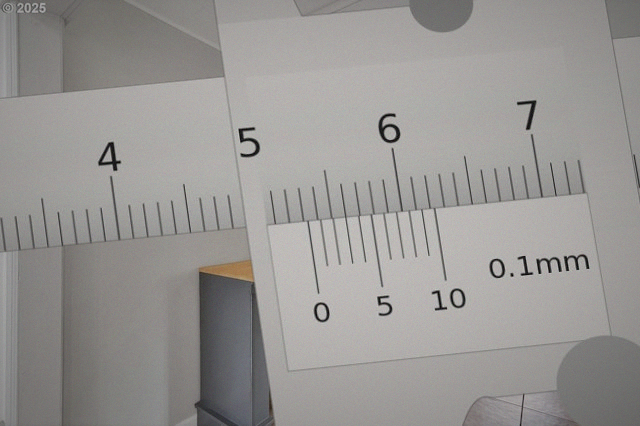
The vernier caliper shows 53.3 (mm)
